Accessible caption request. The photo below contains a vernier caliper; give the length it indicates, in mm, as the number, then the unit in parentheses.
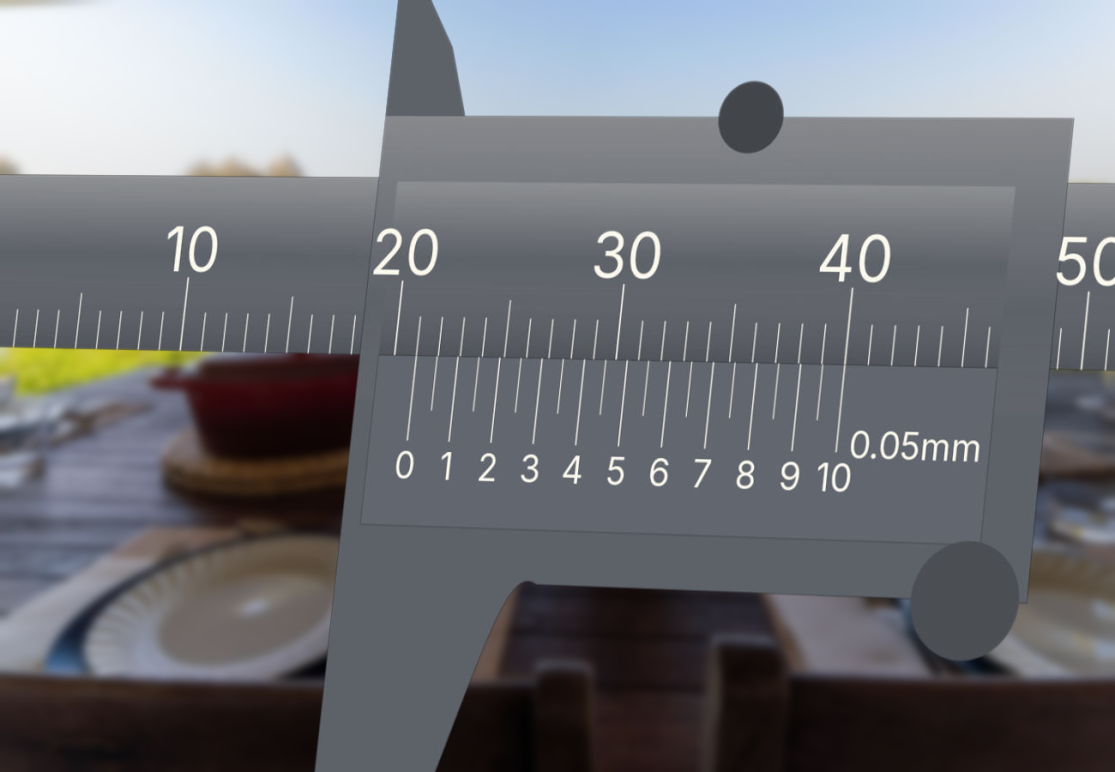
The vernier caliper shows 21.00 (mm)
